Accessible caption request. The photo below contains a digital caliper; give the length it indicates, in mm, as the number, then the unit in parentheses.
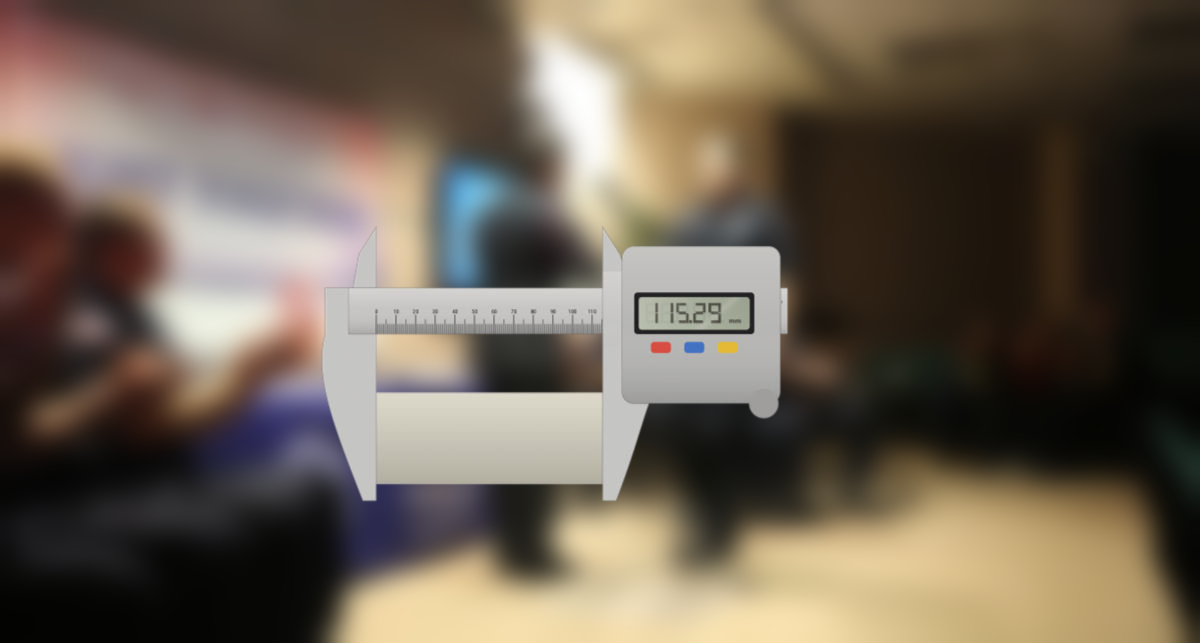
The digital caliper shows 115.29 (mm)
